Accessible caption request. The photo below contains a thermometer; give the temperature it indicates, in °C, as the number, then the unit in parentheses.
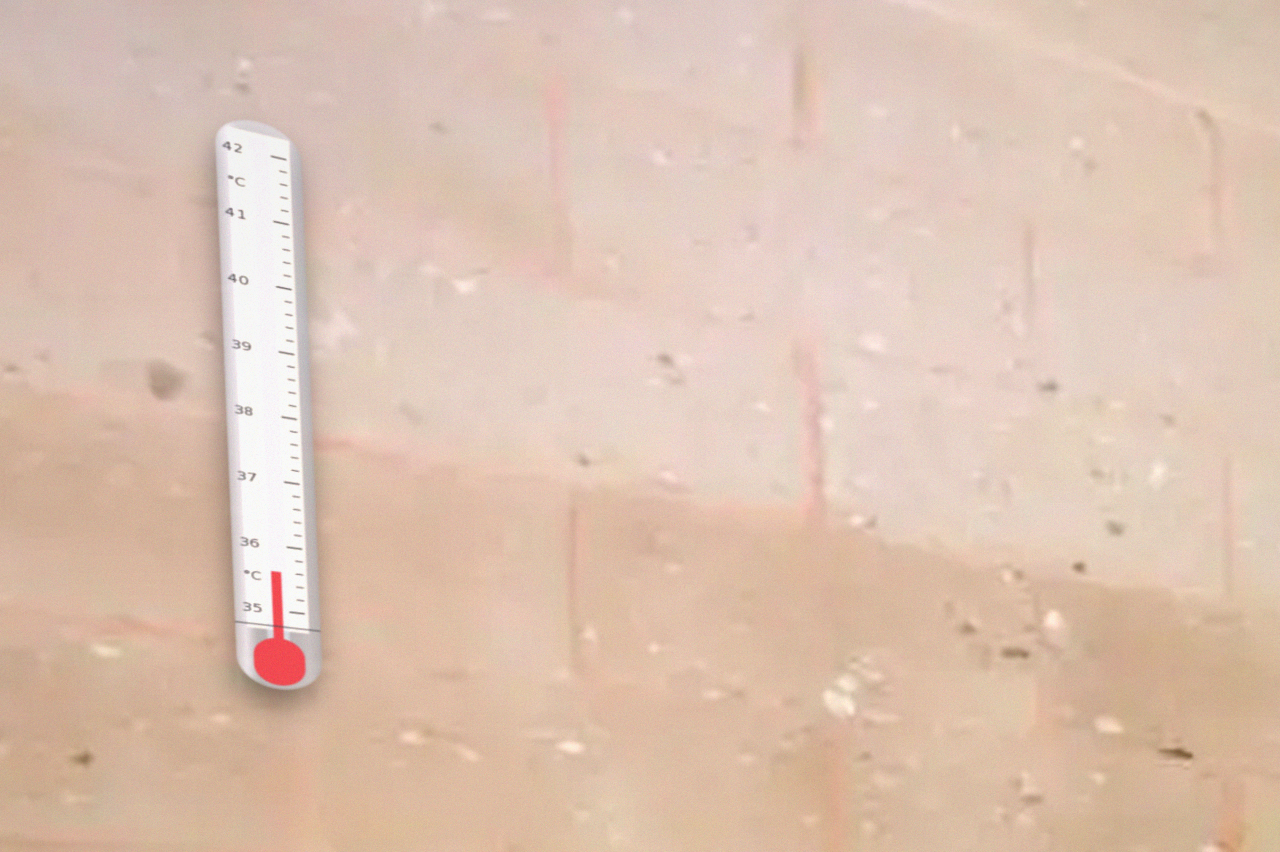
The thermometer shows 35.6 (°C)
